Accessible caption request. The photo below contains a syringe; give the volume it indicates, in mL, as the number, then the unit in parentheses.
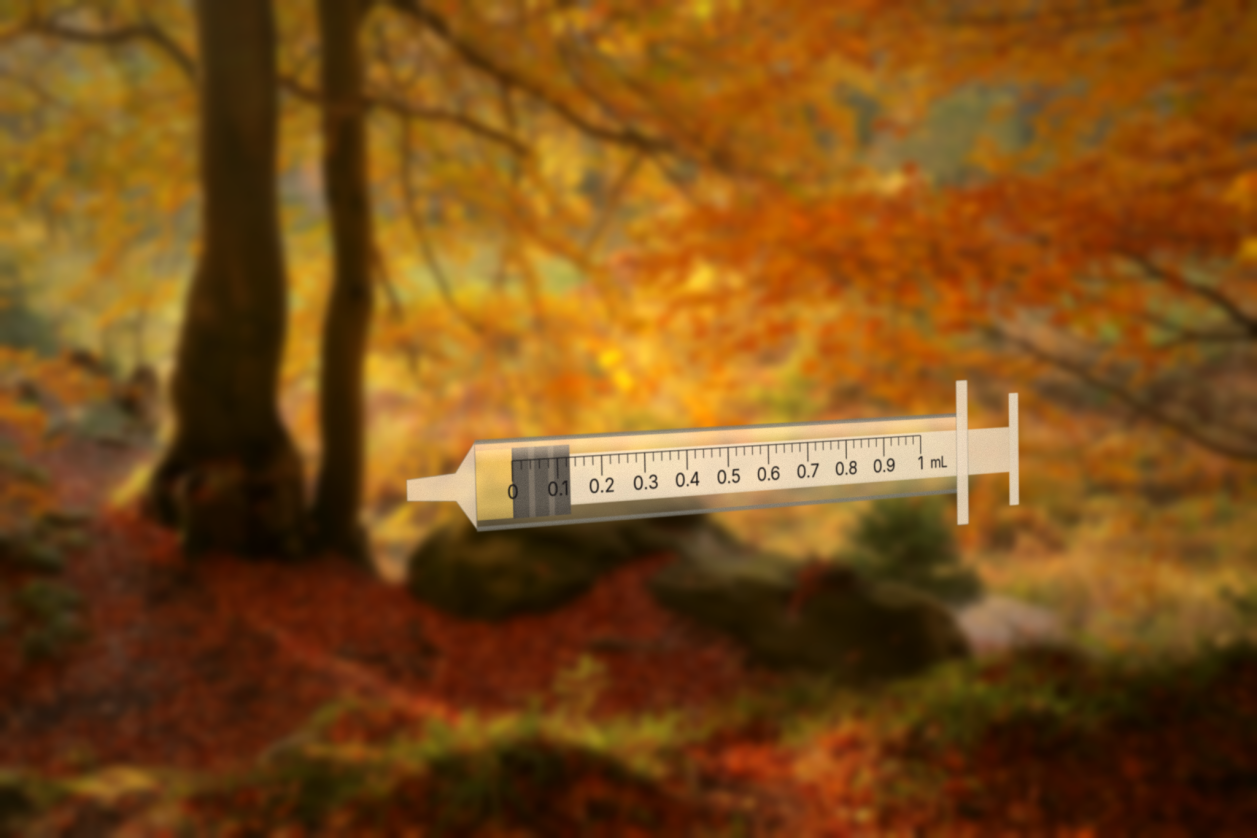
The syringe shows 0 (mL)
